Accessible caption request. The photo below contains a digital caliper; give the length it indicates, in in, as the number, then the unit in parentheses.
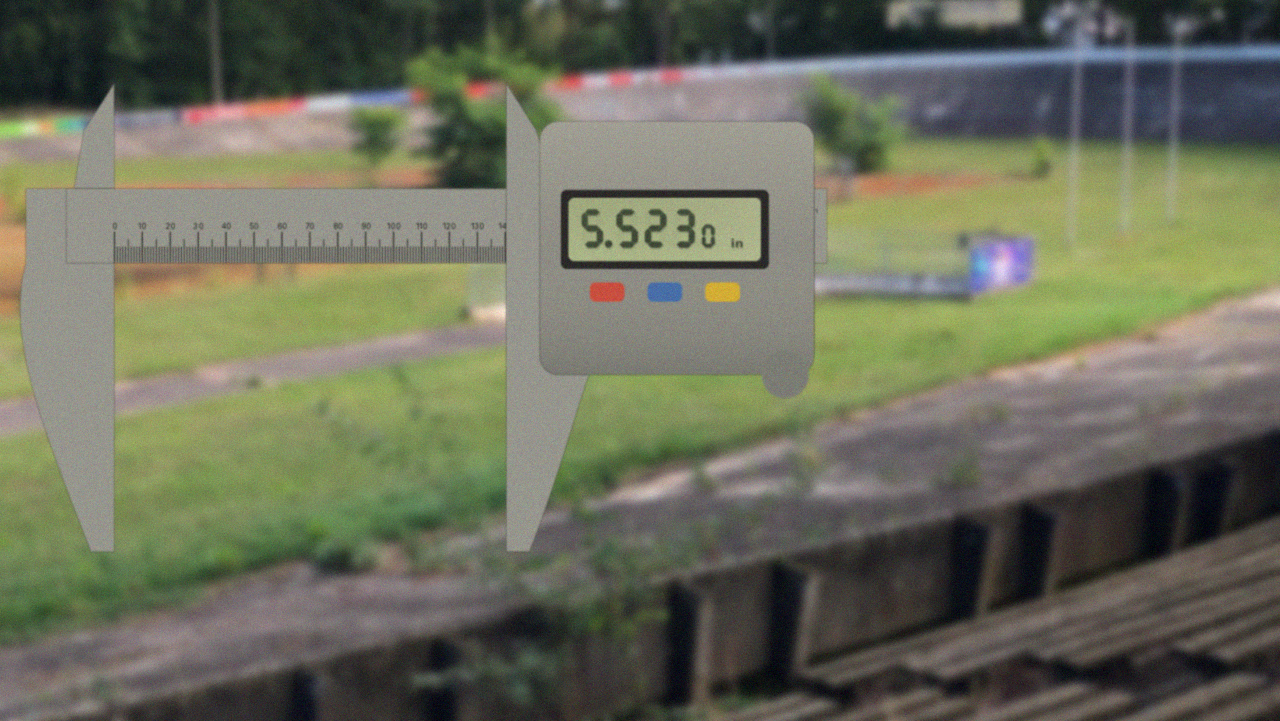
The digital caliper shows 5.5230 (in)
